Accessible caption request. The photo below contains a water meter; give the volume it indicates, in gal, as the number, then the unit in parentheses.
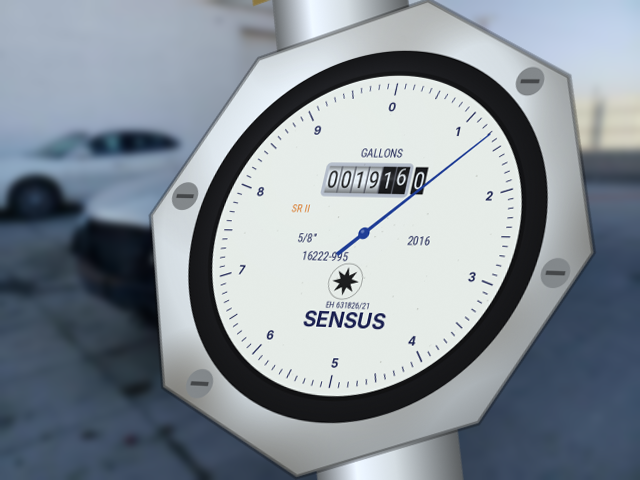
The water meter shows 19161.3 (gal)
